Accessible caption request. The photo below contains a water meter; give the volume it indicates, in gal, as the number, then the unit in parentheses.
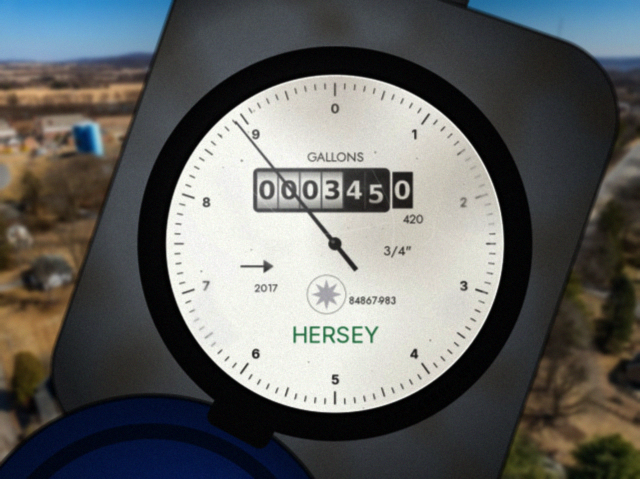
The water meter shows 3448.9 (gal)
